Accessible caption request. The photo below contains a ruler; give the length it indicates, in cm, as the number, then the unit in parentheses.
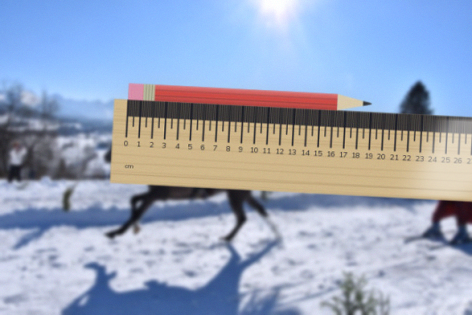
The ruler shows 19 (cm)
